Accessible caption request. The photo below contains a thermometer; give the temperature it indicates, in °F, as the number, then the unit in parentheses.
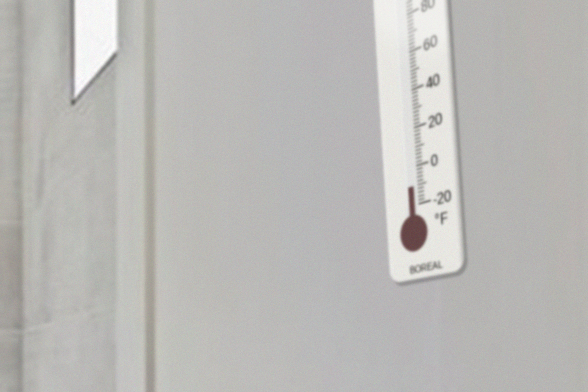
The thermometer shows -10 (°F)
